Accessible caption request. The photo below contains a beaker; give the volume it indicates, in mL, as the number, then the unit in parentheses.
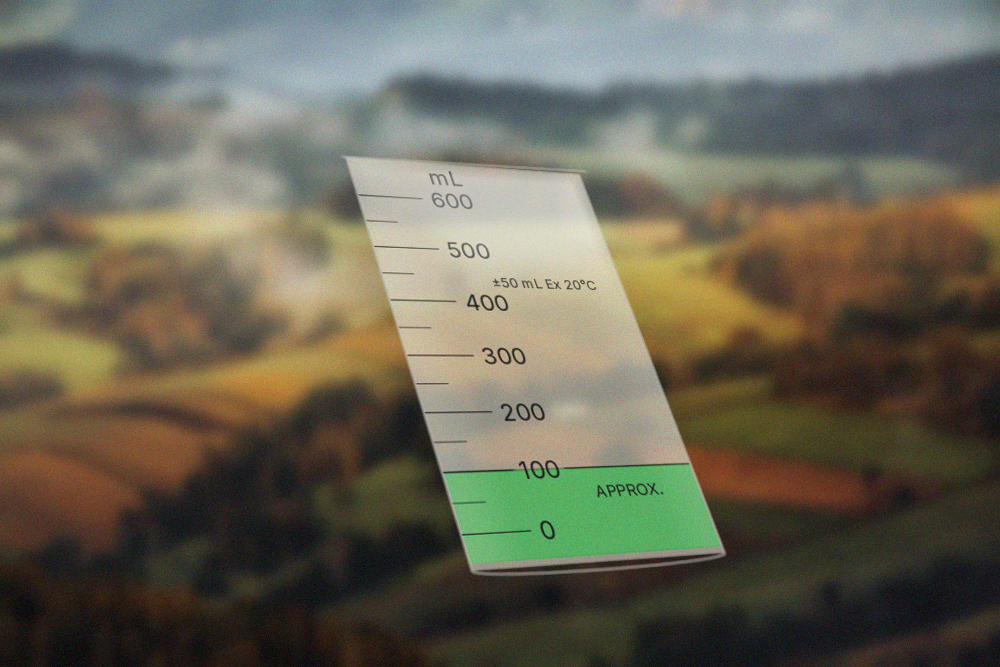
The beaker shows 100 (mL)
